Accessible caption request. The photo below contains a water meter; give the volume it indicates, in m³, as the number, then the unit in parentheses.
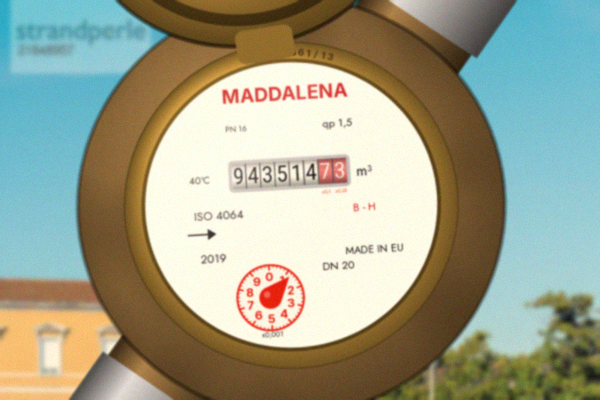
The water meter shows 943514.731 (m³)
